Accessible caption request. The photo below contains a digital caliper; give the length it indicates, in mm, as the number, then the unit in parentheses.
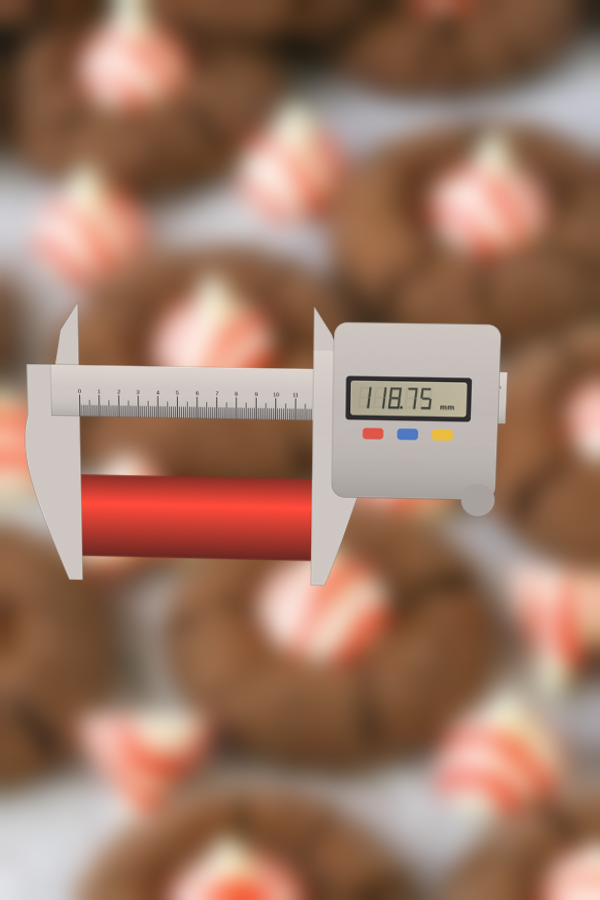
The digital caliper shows 118.75 (mm)
